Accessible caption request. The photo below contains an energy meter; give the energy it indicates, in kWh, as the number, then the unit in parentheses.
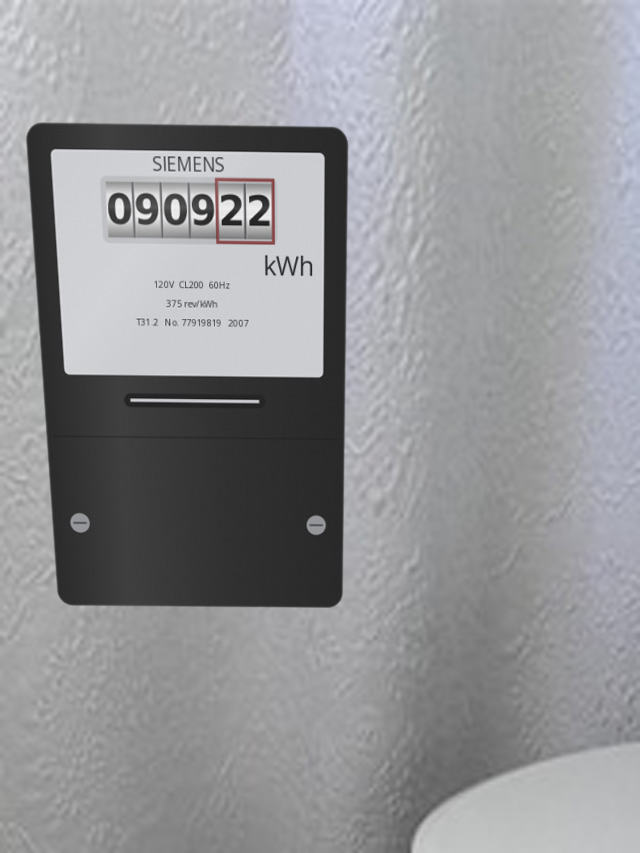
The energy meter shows 909.22 (kWh)
